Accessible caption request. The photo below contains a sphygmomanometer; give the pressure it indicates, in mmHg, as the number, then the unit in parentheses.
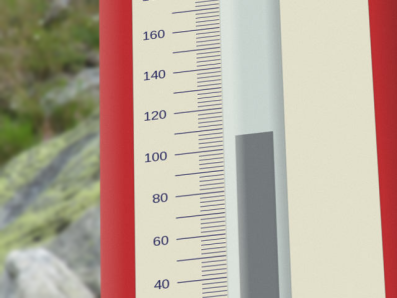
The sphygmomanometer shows 106 (mmHg)
